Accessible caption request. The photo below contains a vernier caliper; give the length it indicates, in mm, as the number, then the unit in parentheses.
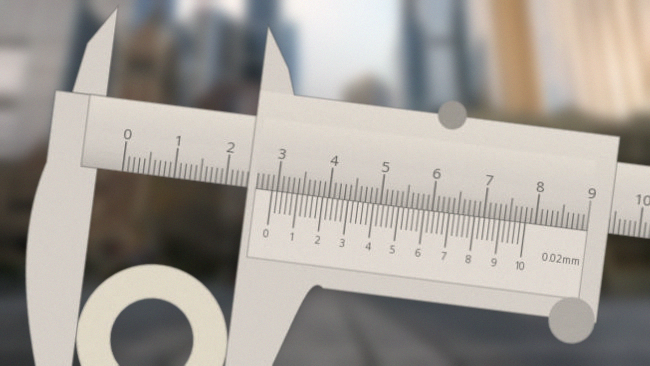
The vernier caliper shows 29.0 (mm)
